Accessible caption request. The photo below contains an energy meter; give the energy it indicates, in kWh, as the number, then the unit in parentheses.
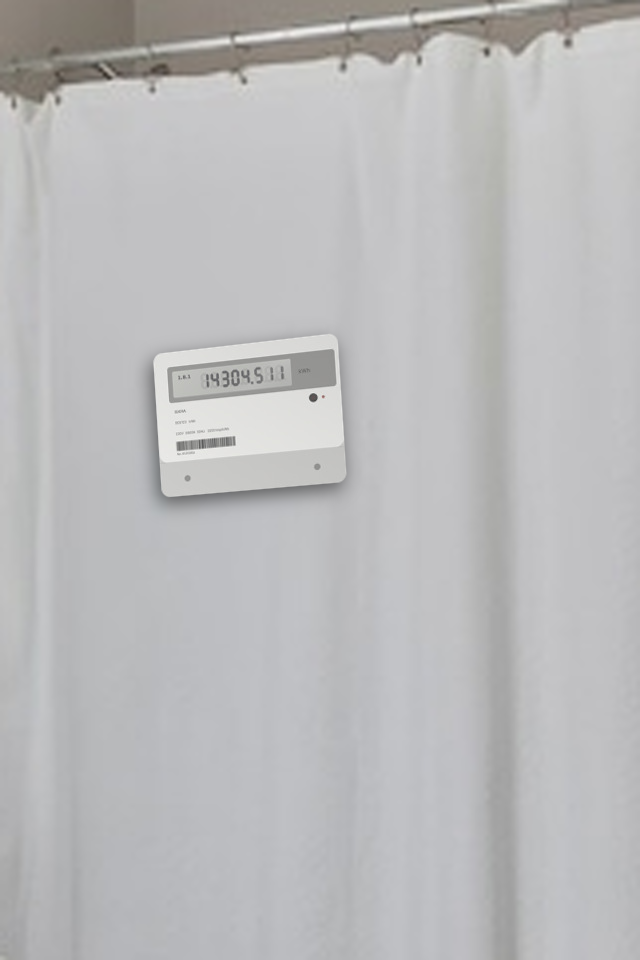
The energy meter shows 14304.511 (kWh)
